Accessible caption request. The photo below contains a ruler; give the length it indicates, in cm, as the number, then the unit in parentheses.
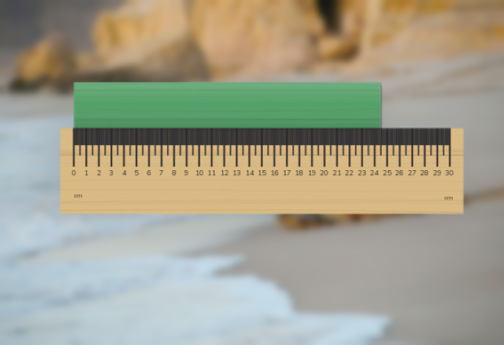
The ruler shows 24.5 (cm)
